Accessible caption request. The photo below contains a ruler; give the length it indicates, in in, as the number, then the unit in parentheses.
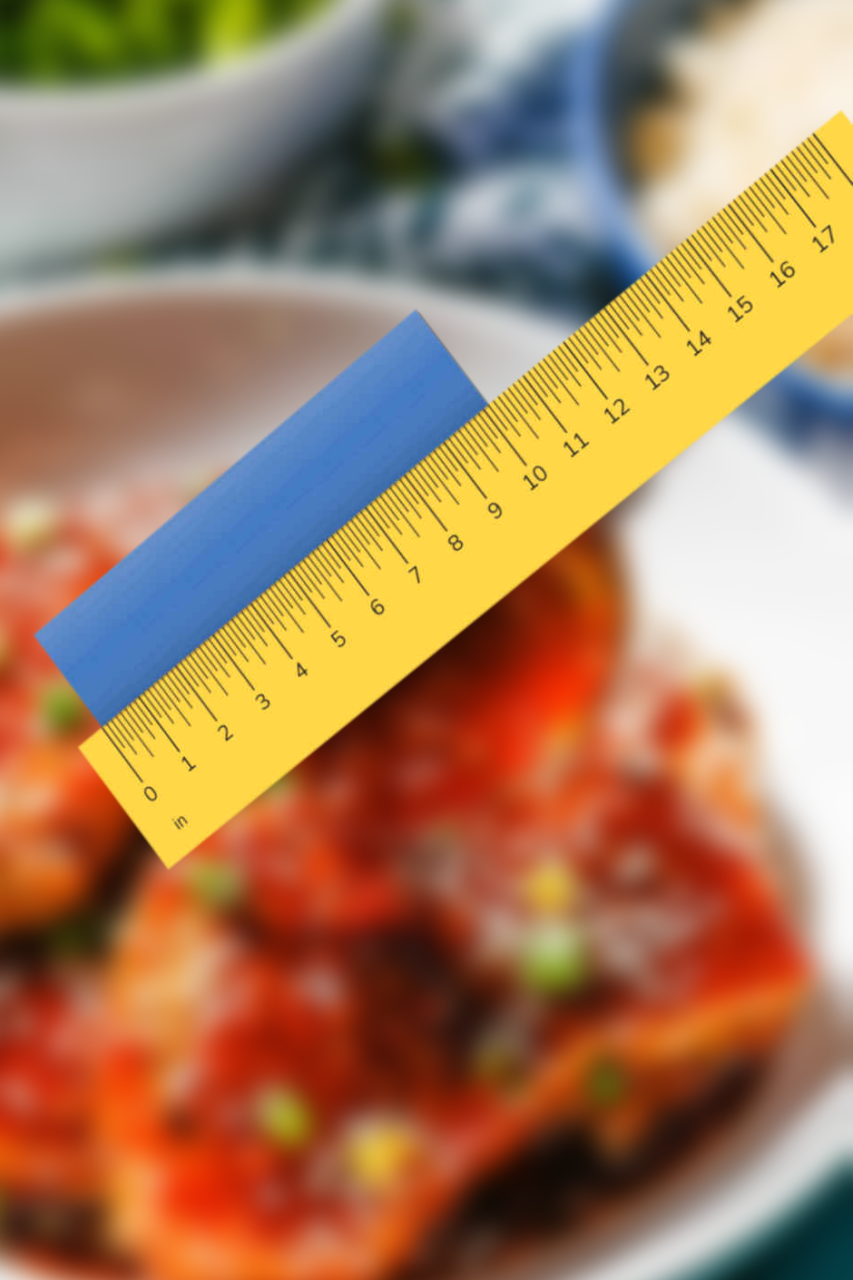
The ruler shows 10.125 (in)
